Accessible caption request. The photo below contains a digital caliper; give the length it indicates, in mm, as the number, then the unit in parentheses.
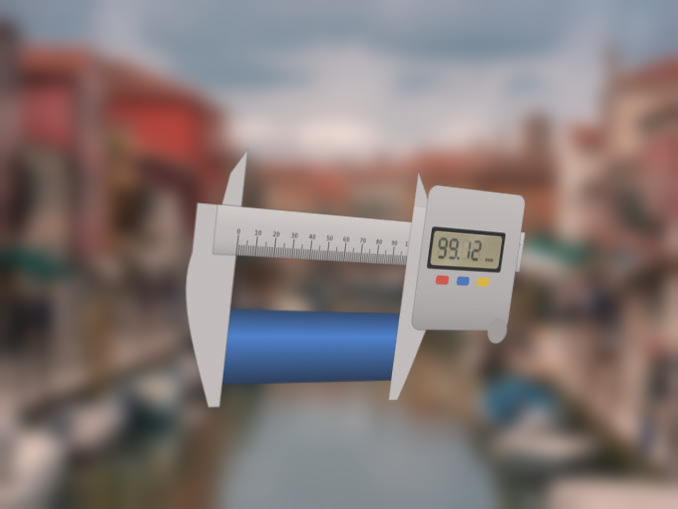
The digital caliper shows 99.12 (mm)
